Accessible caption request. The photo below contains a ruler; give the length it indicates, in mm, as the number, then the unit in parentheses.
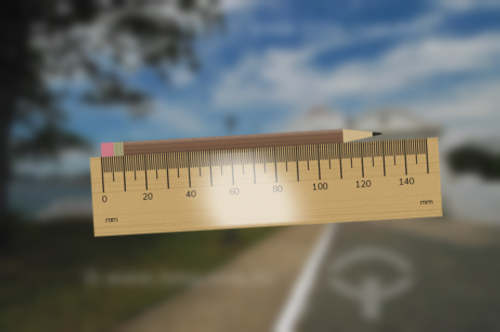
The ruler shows 130 (mm)
